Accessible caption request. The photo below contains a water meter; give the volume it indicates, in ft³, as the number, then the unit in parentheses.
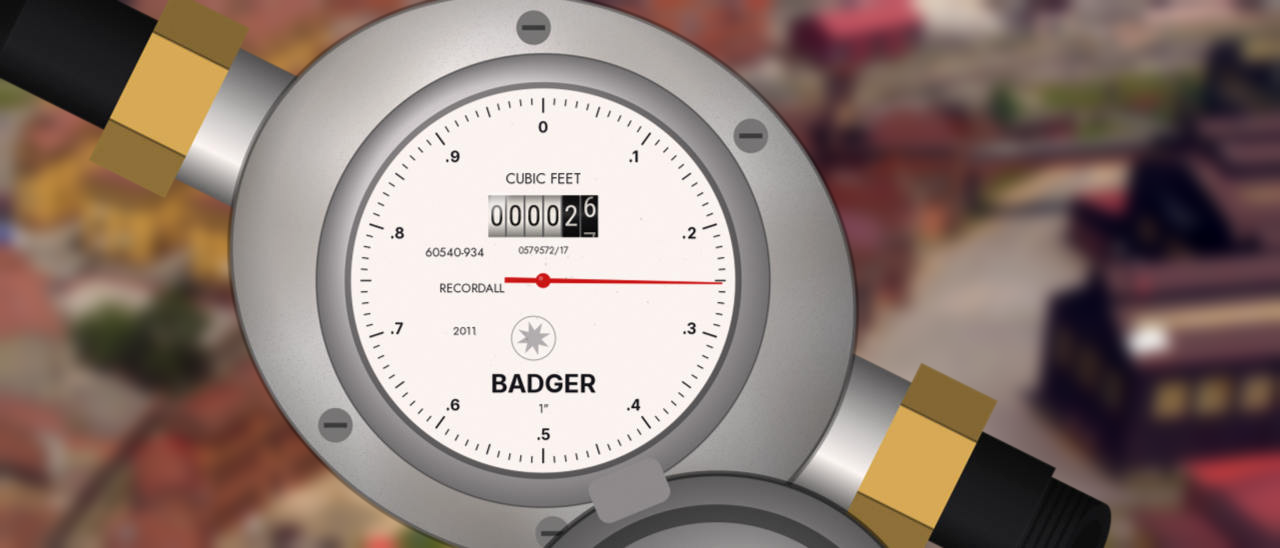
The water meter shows 26.25 (ft³)
